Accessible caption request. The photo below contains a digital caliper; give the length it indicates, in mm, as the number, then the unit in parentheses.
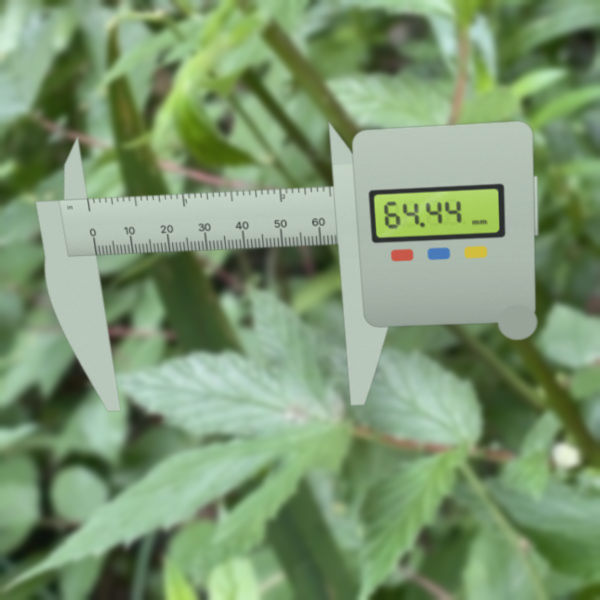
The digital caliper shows 64.44 (mm)
